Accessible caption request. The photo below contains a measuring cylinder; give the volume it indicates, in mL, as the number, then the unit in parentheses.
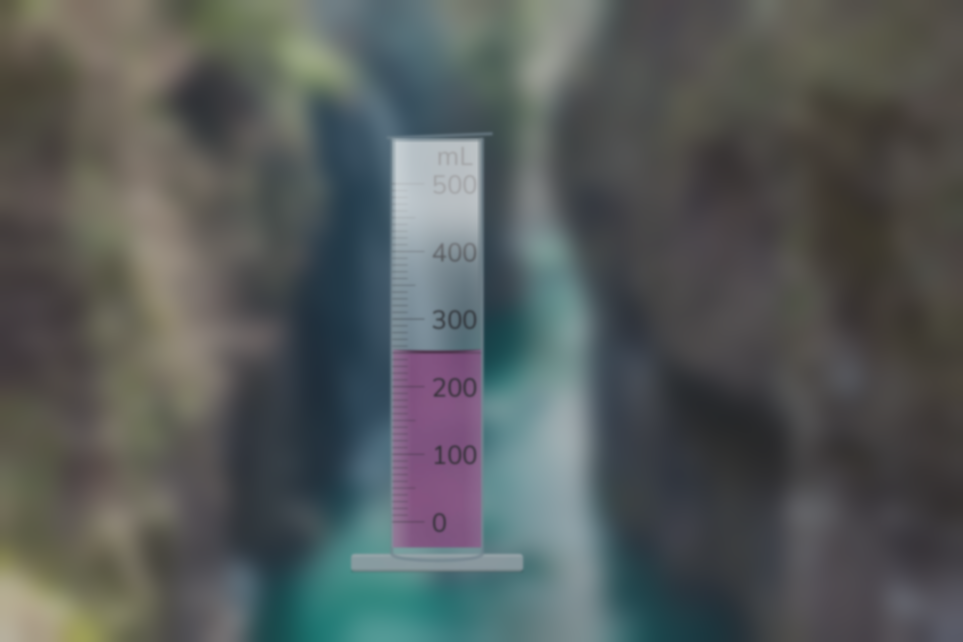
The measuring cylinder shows 250 (mL)
